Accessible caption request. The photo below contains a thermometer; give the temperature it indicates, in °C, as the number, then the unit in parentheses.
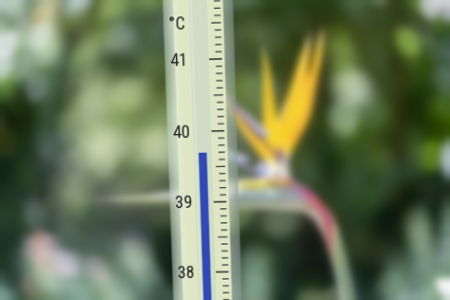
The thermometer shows 39.7 (°C)
